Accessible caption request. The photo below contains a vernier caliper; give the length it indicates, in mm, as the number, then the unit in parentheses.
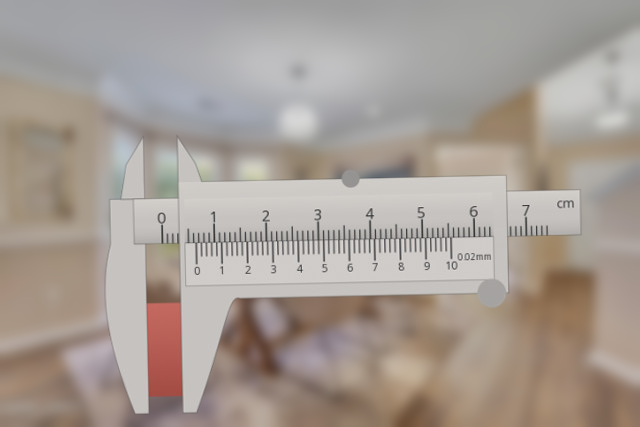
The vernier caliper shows 6.5 (mm)
